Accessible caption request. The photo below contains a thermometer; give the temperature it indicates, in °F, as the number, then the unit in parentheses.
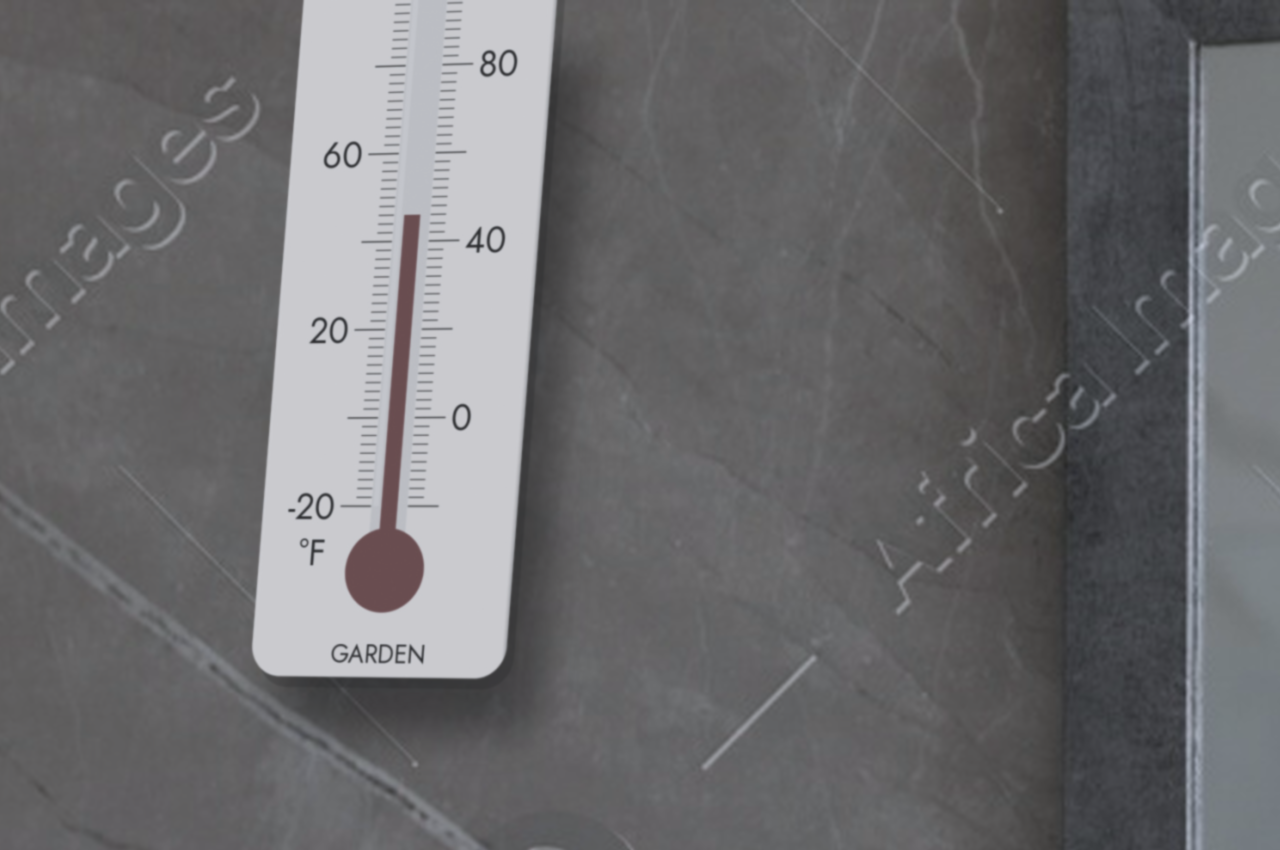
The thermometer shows 46 (°F)
